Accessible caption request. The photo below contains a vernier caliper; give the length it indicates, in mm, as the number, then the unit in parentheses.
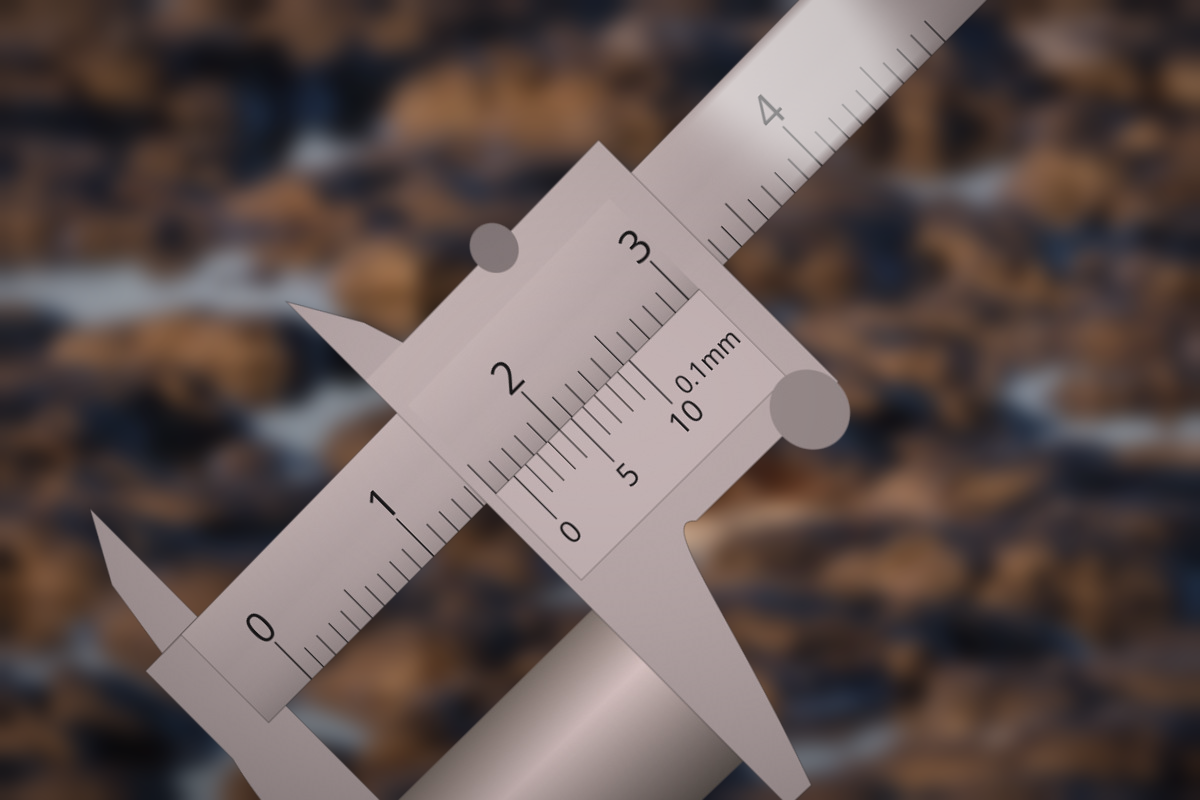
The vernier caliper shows 16.4 (mm)
